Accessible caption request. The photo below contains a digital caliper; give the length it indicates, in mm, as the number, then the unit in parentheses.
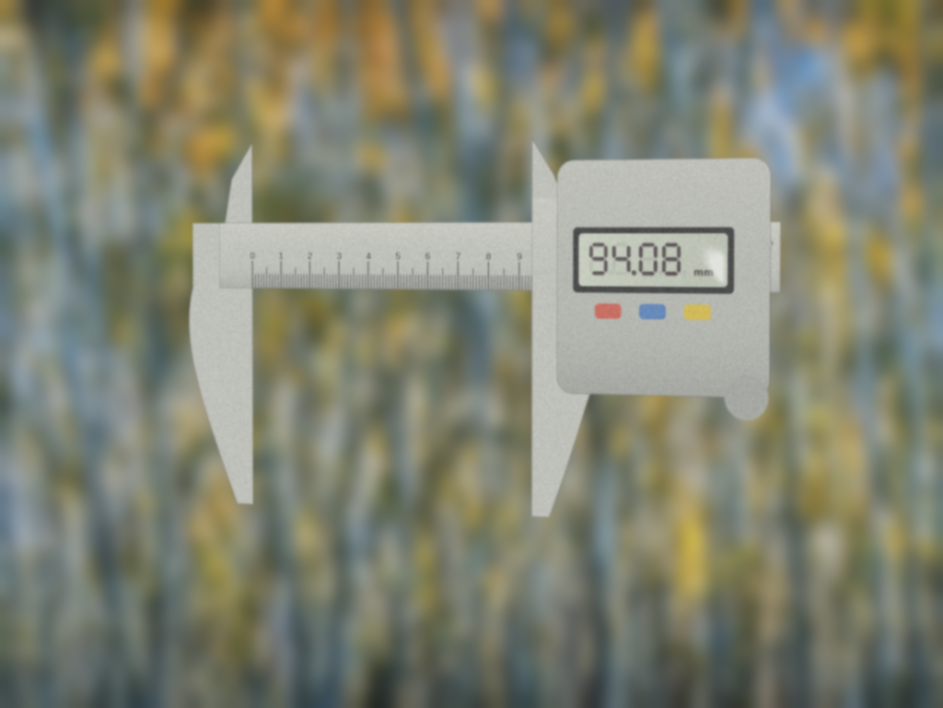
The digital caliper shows 94.08 (mm)
